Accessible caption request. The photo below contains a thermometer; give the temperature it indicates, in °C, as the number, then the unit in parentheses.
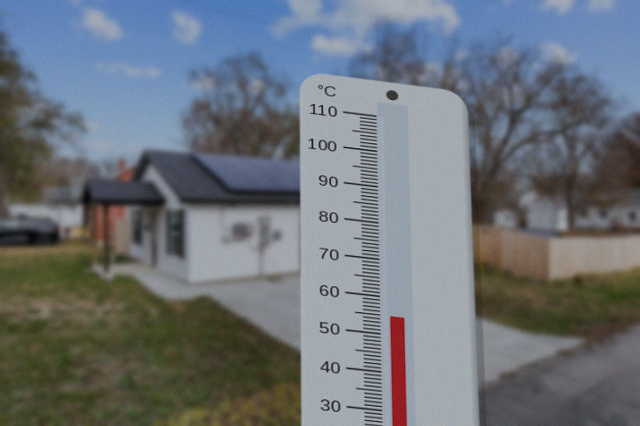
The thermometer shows 55 (°C)
